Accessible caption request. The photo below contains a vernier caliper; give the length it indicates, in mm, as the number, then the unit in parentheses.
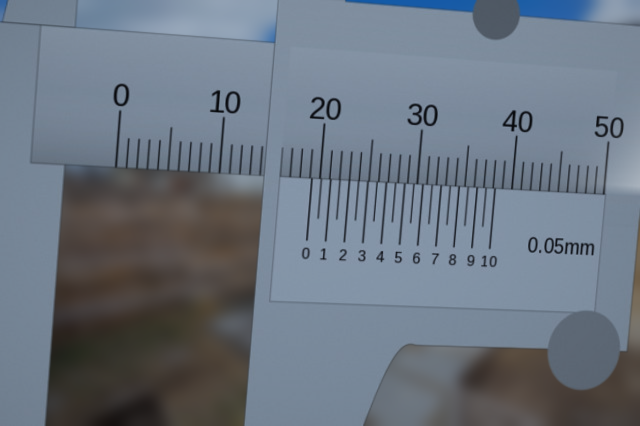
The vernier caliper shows 19.2 (mm)
